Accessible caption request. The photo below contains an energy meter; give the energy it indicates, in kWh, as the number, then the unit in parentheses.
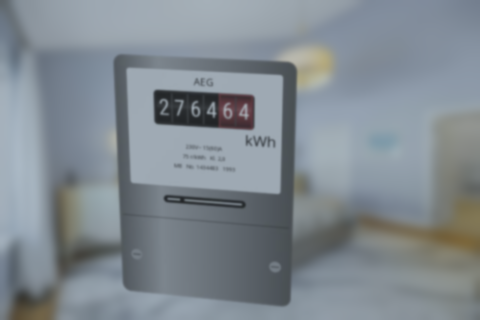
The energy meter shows 2764.64 (kWh)
